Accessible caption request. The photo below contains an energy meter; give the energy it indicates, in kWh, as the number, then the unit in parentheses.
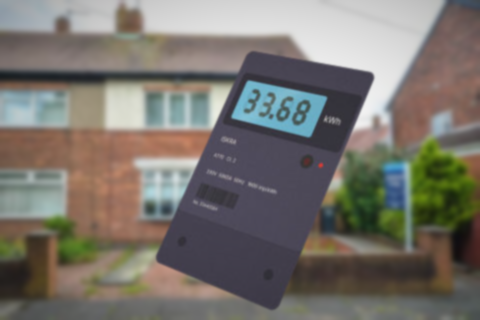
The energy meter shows 33.68 (kWh)
